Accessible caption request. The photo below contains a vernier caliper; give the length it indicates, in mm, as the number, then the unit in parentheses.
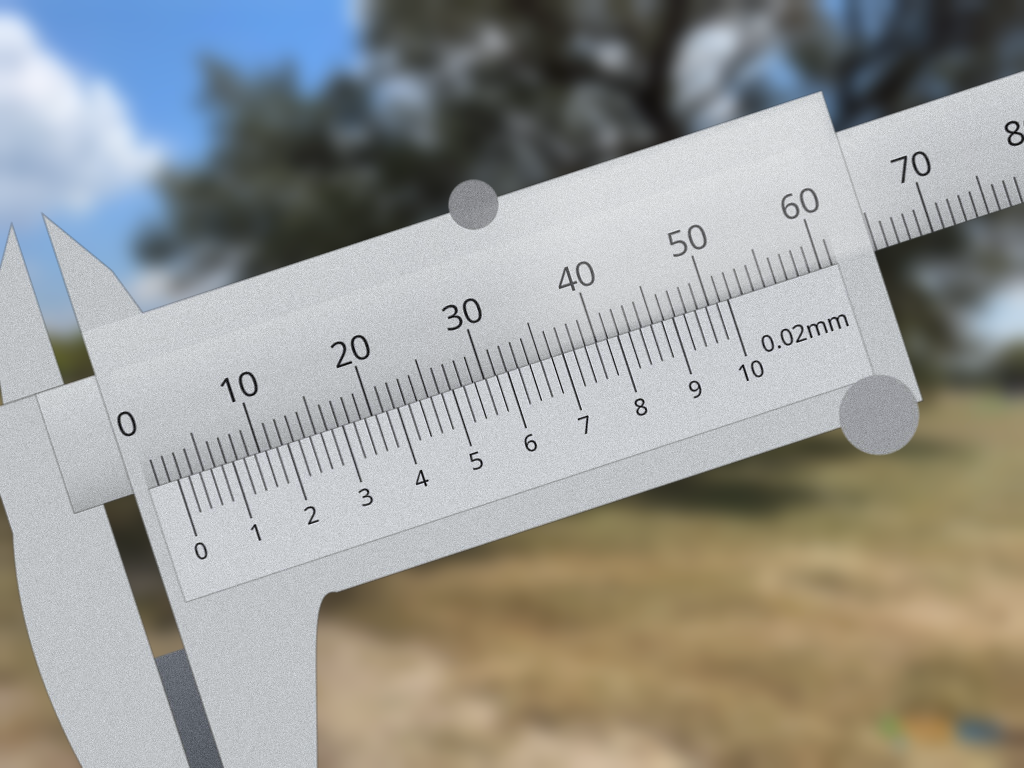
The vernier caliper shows 2.7 (mm)
